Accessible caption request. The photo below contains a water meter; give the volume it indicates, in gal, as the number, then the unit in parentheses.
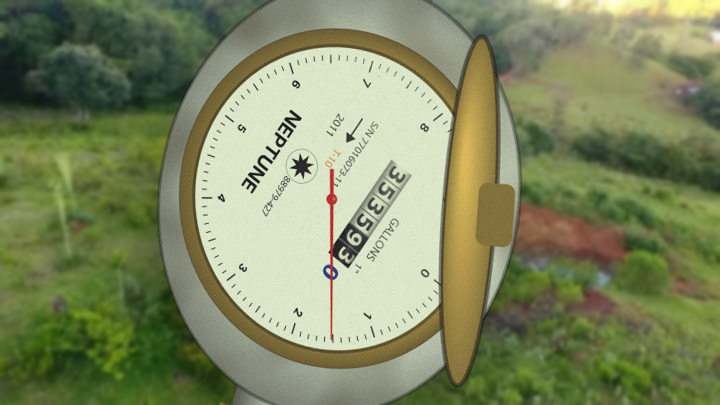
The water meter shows 3535931.5 (gal)
